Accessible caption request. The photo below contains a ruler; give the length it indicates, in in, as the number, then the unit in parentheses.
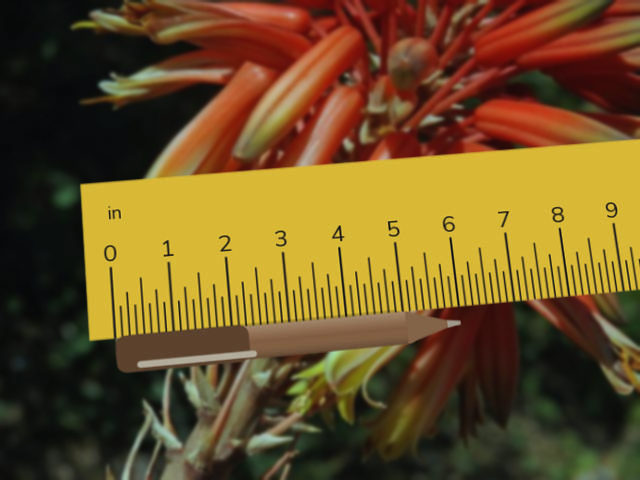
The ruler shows 6 (in)
